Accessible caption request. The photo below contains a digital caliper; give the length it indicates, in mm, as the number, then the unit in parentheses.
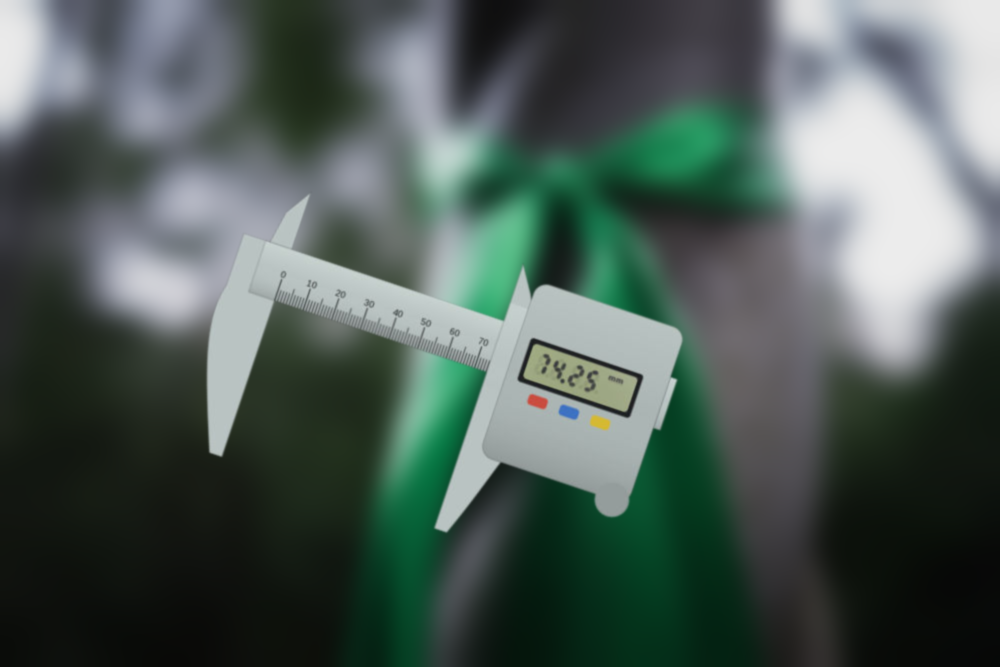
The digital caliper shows 74.25 (mm)
